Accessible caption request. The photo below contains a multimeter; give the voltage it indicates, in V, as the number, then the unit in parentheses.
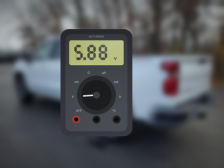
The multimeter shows 5.88 (V)
